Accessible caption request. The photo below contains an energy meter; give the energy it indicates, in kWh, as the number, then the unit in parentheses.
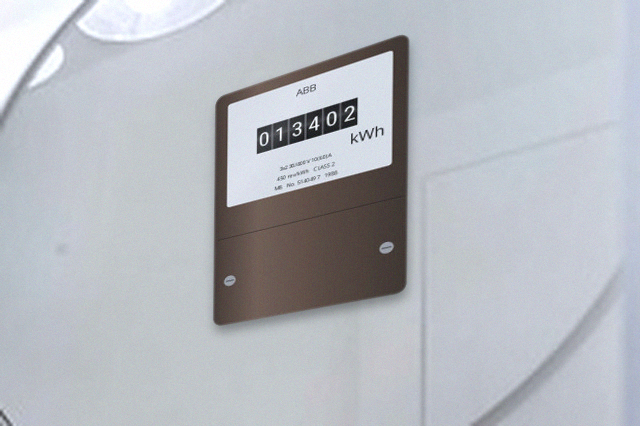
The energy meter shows 13402 (kWh)
